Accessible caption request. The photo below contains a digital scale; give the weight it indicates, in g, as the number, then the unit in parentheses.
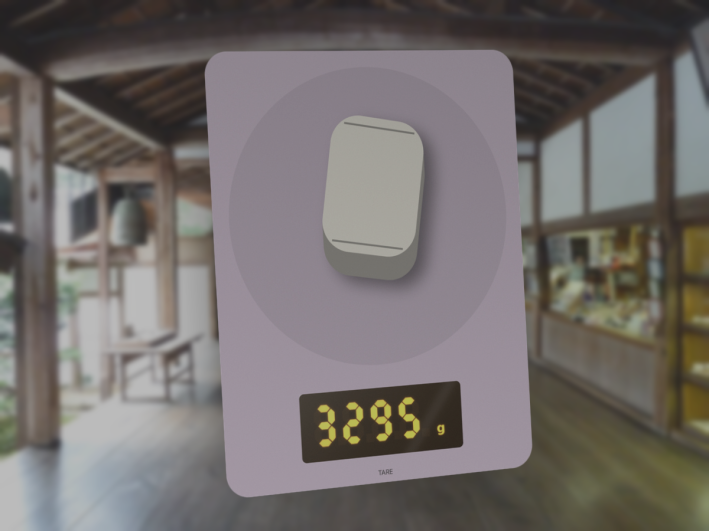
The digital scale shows 3295 (g)
